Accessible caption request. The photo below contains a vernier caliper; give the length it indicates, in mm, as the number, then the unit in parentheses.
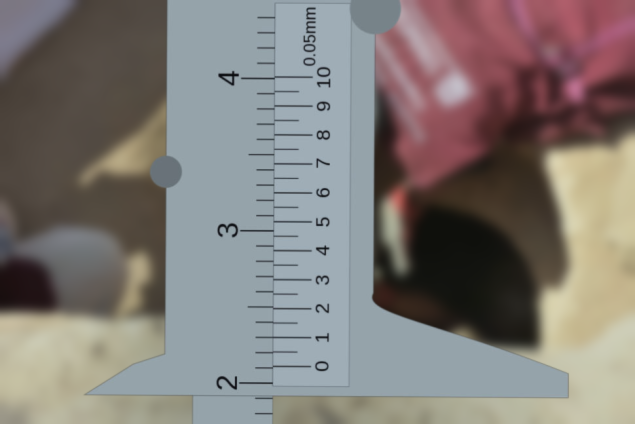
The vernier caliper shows 21.1 (mm)
